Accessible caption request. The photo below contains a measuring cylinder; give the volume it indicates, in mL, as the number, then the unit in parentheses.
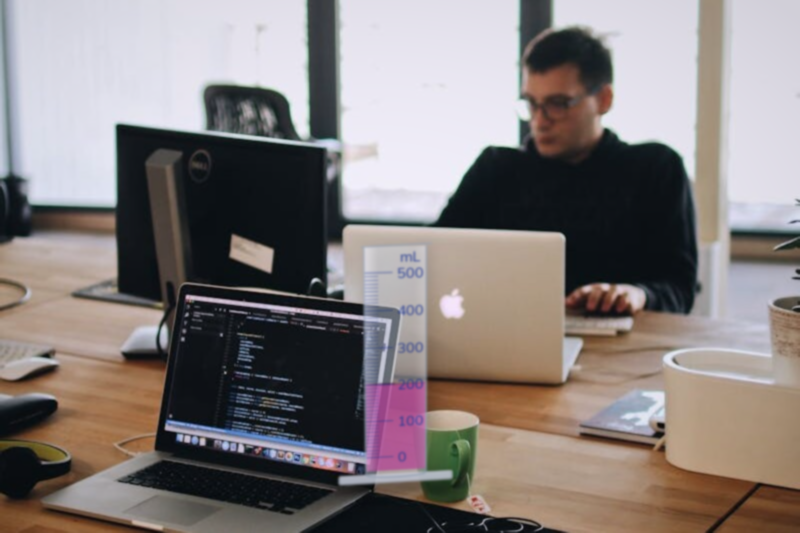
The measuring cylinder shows 200 (mL)
